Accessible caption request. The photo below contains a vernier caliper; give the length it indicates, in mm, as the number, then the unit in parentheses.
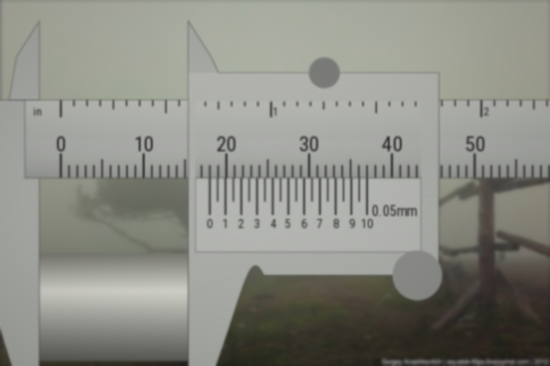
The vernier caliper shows 18.0 (mm)
